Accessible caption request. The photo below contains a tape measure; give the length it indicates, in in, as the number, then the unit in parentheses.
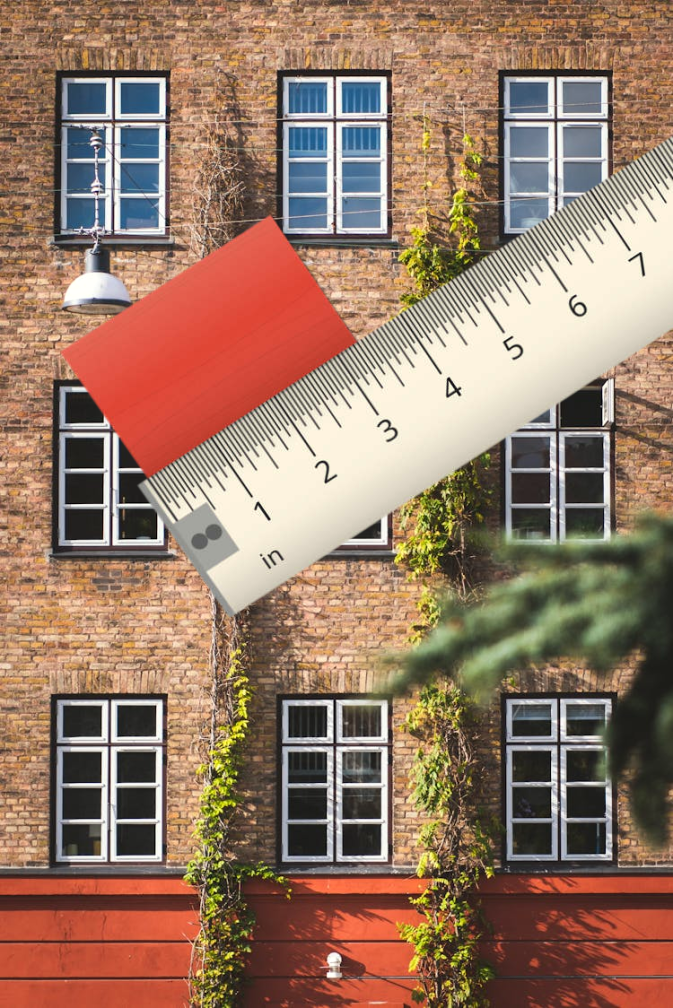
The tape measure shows 3.3125 (in)
